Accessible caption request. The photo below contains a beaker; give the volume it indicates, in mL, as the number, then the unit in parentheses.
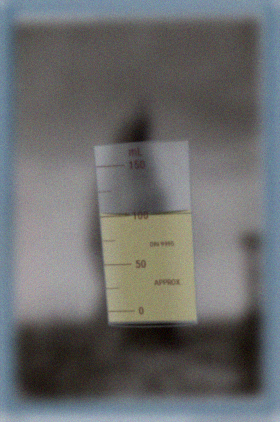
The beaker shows 100 (mL)
